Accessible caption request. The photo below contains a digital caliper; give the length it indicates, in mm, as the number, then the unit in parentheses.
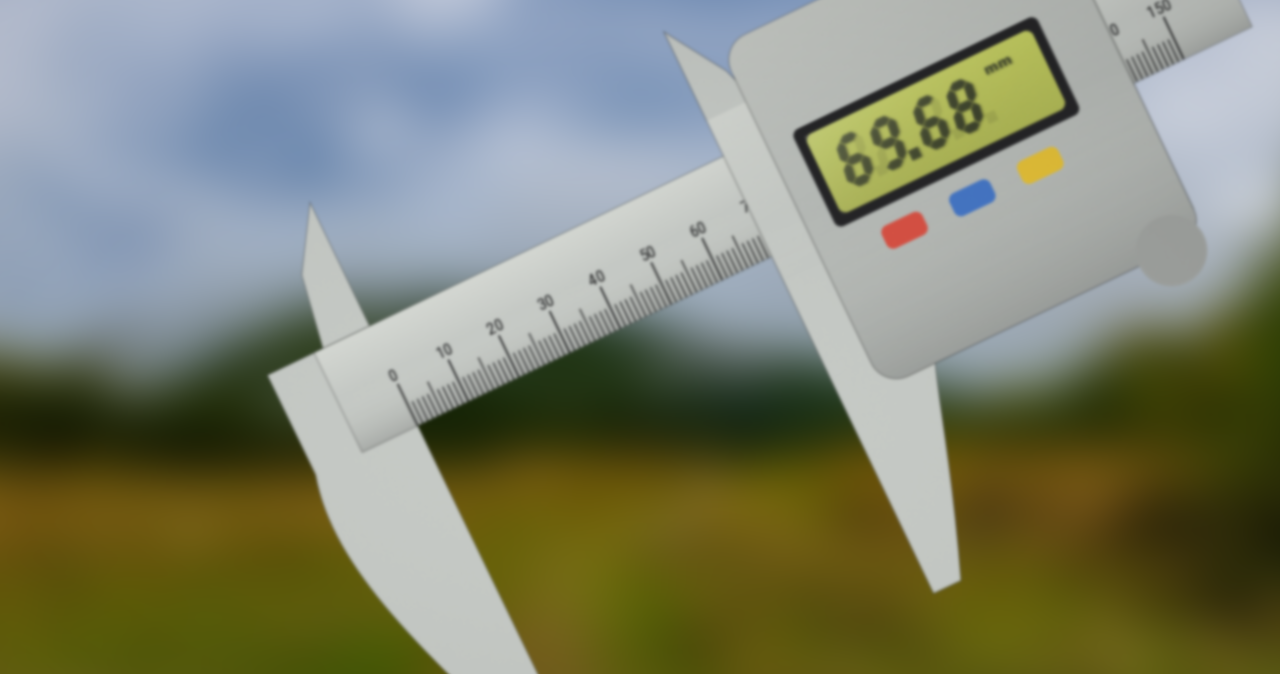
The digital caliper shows 69.68 (mm)
